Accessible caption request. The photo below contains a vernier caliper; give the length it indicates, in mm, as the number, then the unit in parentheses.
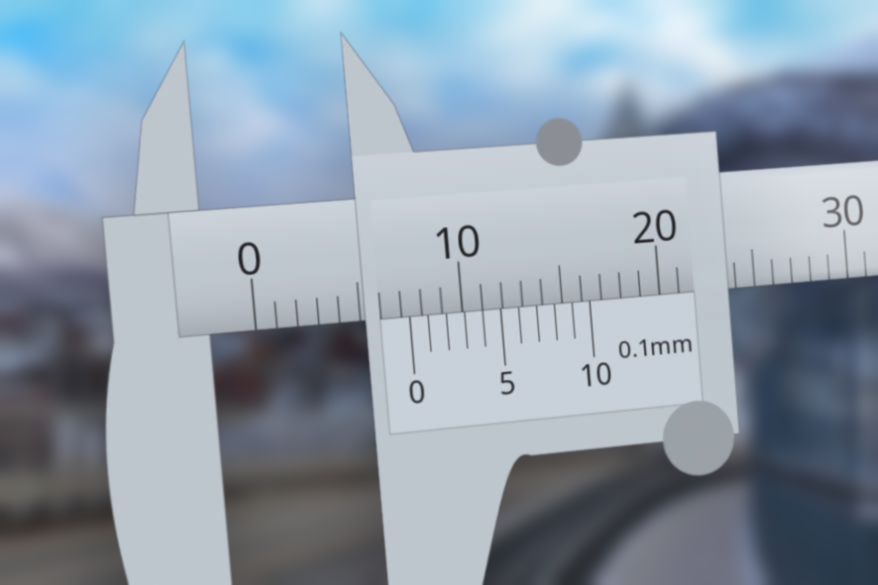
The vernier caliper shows 7.4 (mm)
